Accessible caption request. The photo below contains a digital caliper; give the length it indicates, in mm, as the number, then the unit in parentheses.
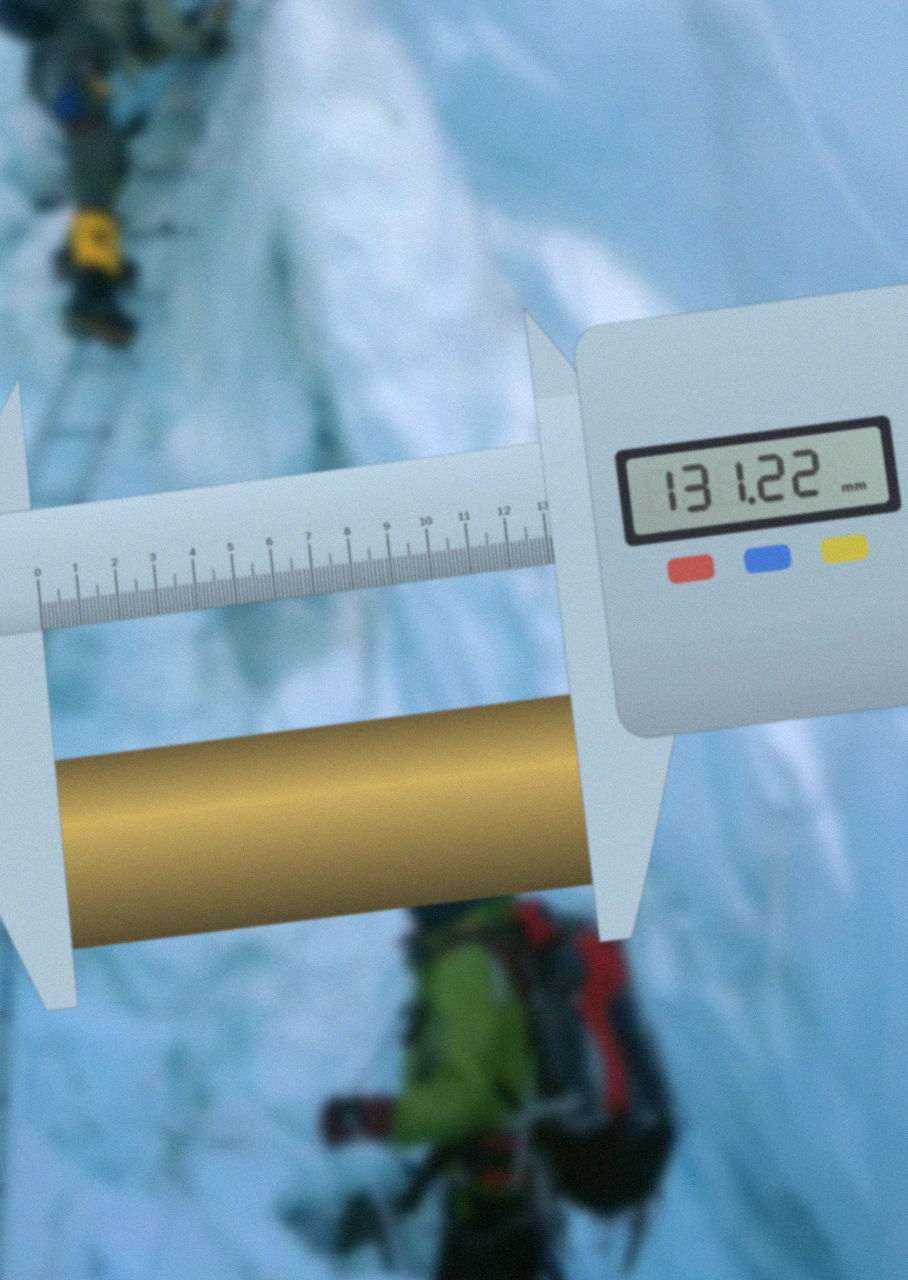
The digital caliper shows 131.22 (mm)
